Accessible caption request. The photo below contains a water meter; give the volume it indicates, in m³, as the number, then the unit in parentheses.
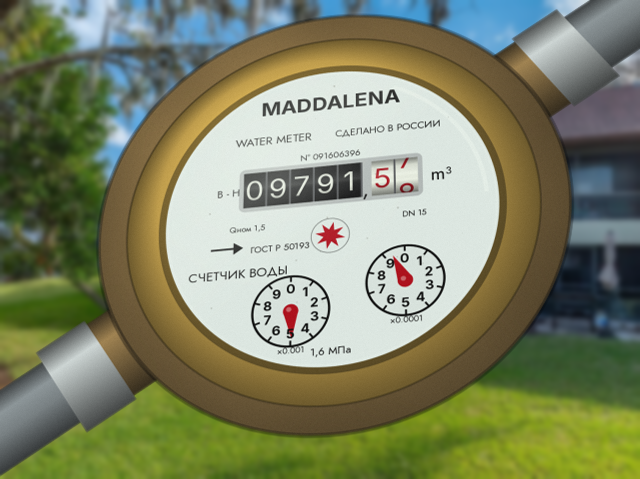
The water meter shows 9791.5749 (m³)
